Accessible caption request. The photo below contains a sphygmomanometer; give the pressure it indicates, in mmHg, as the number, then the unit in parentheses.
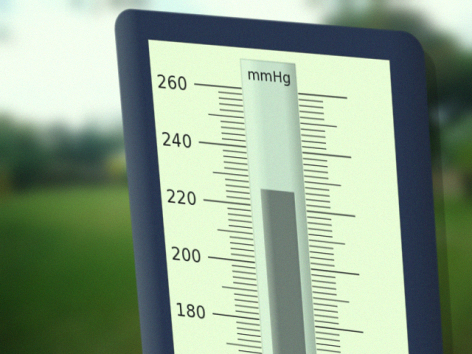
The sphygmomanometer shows 226 (mmHg)
